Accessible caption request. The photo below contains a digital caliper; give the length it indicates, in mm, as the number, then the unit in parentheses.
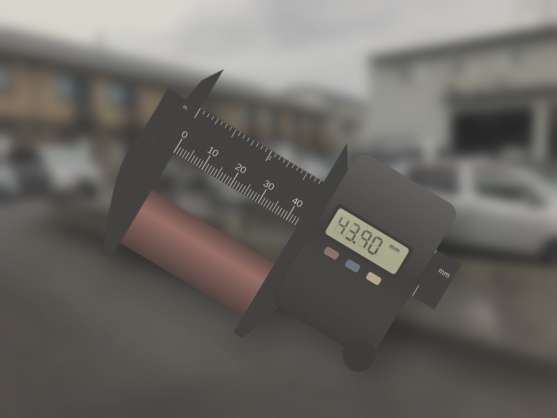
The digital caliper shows 43.90 (mm)
